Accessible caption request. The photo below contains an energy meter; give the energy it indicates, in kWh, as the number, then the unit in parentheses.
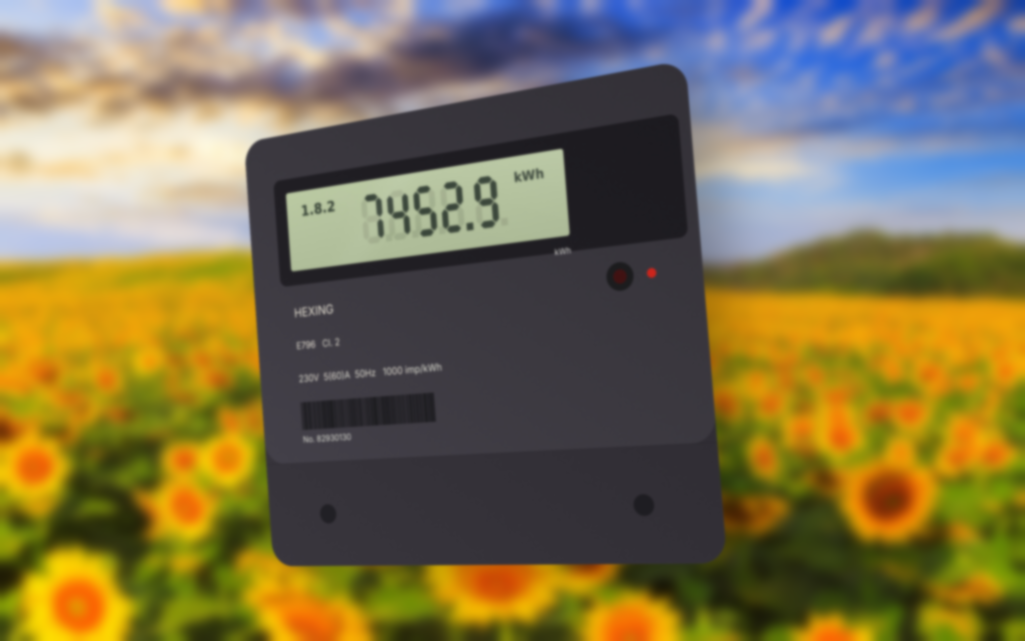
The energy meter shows 7452.9 (kWh)
